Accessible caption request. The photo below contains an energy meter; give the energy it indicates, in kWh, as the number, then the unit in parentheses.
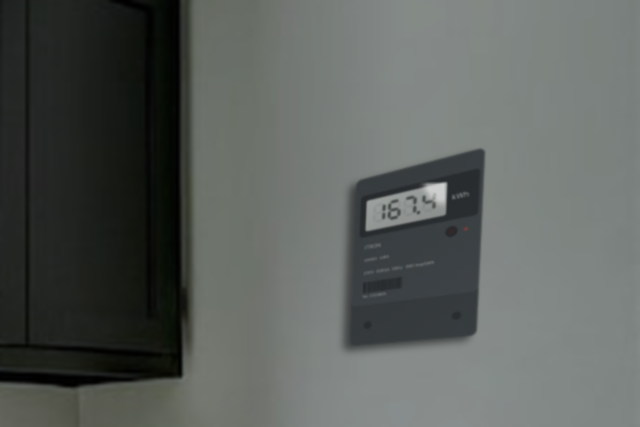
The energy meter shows 167.4 (kWh)
